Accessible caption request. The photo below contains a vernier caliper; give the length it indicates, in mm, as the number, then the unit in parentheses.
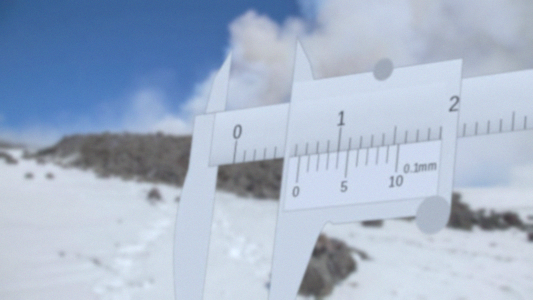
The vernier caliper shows 6.4 (mm)
